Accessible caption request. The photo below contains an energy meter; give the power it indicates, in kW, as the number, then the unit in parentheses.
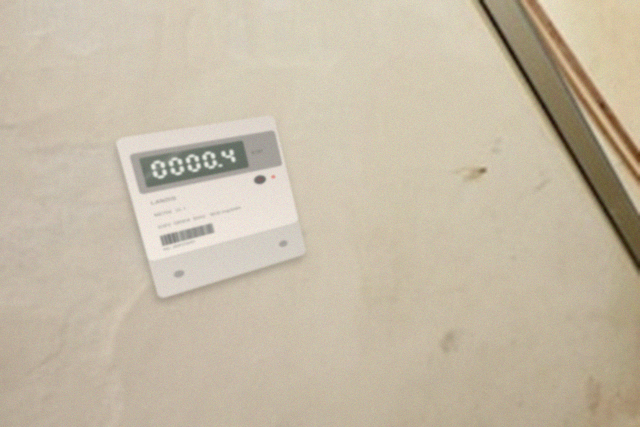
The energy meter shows 0.4 (kW)
